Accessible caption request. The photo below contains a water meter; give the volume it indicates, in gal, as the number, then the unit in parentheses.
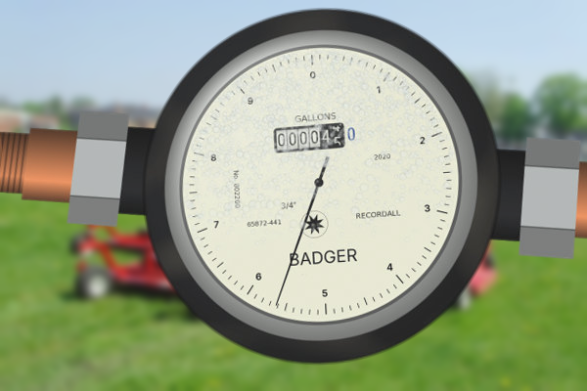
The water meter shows 445.6 (gal)
